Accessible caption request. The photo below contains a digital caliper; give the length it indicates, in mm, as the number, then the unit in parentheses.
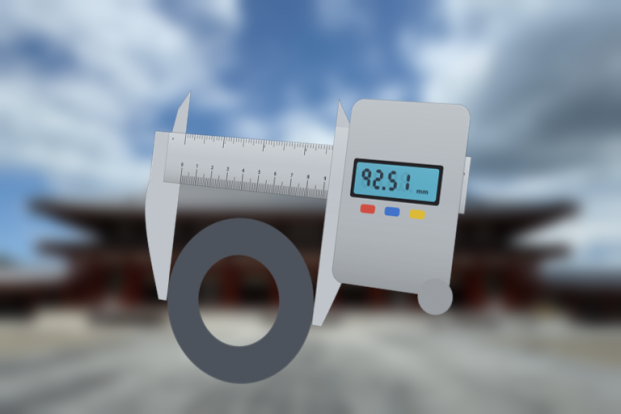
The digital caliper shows 92.51 (mm)
